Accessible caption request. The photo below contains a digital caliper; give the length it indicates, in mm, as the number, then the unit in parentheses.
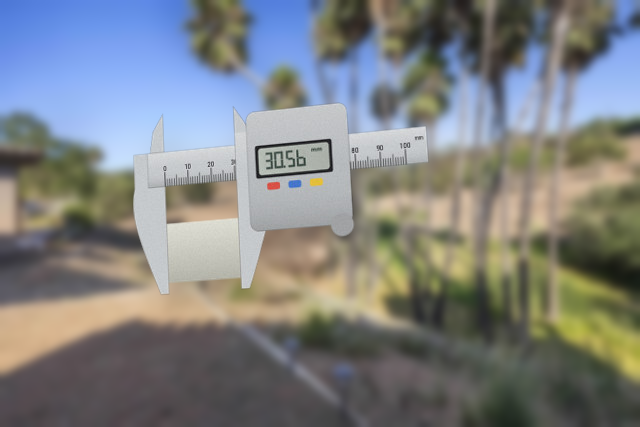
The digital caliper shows 30.56 (mm)
